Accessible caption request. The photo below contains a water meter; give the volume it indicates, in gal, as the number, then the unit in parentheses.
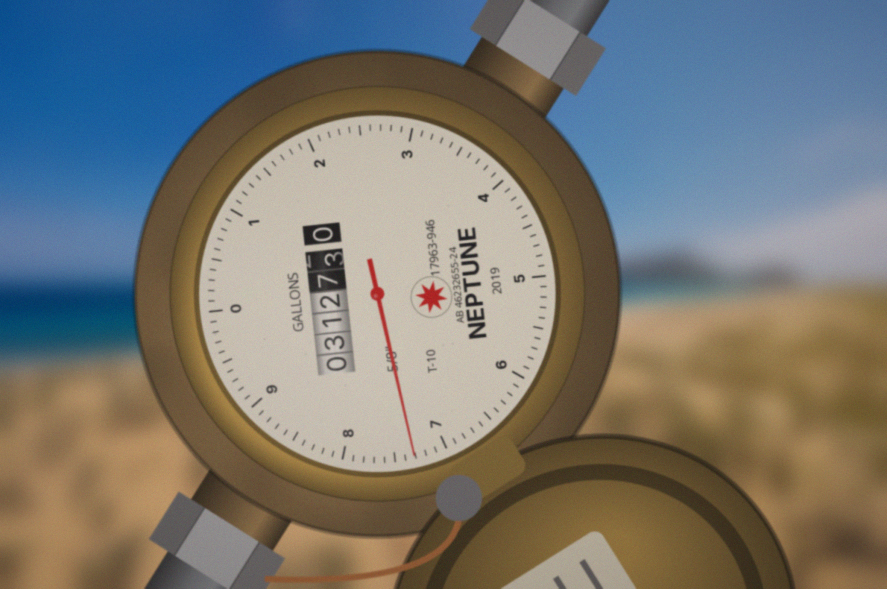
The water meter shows 312727.3 (gal)
